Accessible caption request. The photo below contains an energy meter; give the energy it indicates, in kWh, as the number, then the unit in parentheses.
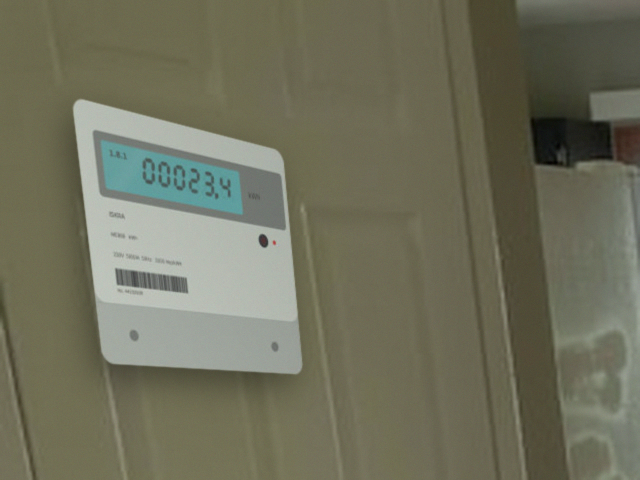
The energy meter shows 23.4 (kWh)
